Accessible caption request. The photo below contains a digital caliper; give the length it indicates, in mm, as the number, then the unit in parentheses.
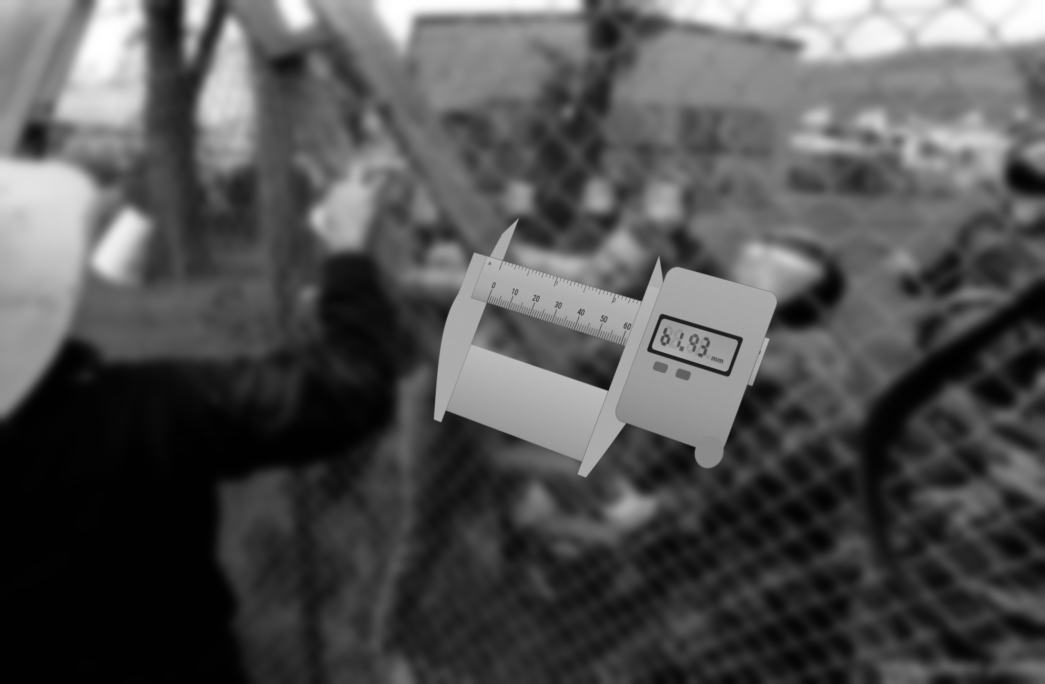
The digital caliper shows 61.93 (mm)
